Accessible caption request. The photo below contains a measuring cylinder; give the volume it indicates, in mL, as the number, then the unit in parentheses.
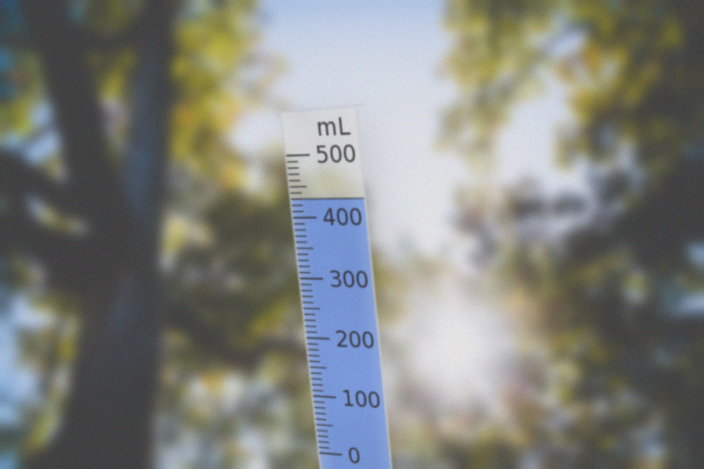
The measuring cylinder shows 430 (mL)
